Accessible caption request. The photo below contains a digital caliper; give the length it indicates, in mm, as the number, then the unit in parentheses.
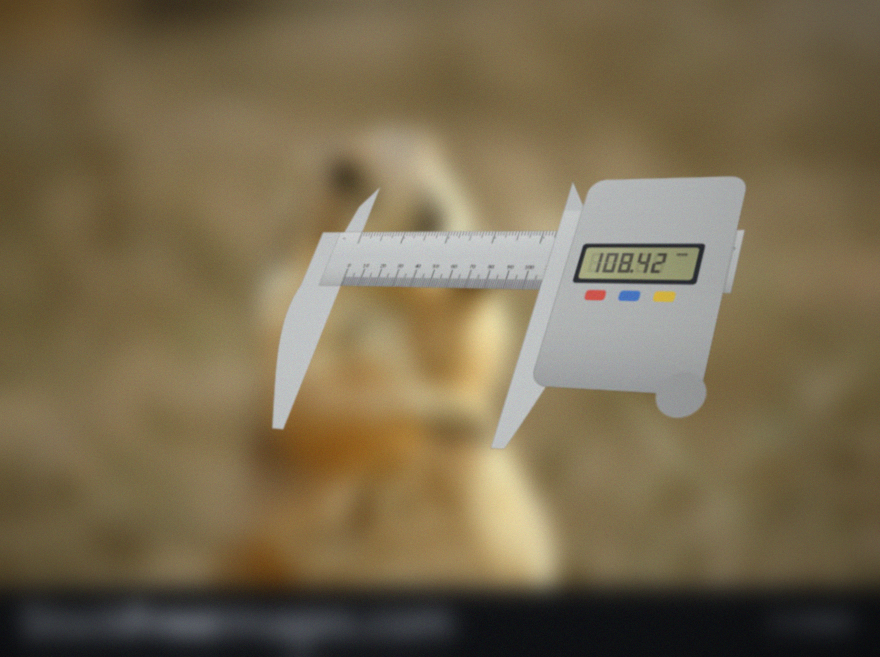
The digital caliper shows 108.42 (mm)
